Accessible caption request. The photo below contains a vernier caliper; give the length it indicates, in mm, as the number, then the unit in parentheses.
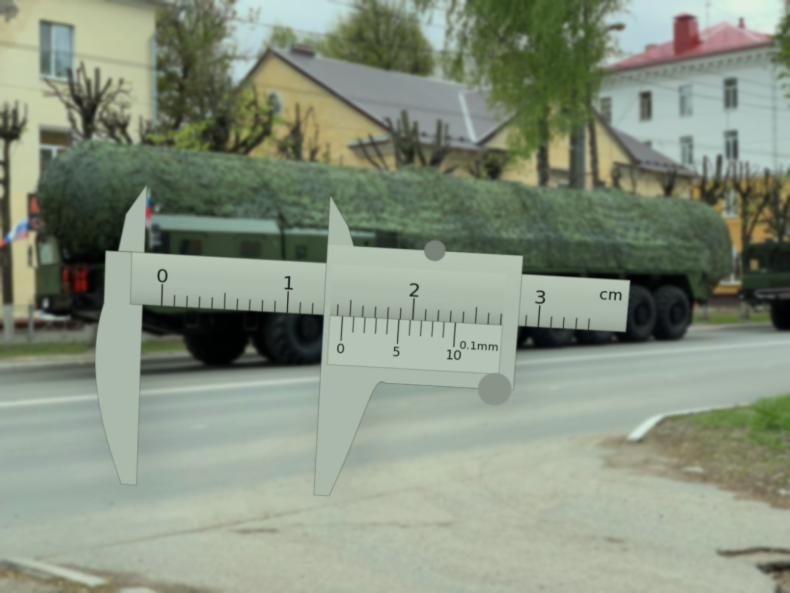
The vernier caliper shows 14.4 (mm)
